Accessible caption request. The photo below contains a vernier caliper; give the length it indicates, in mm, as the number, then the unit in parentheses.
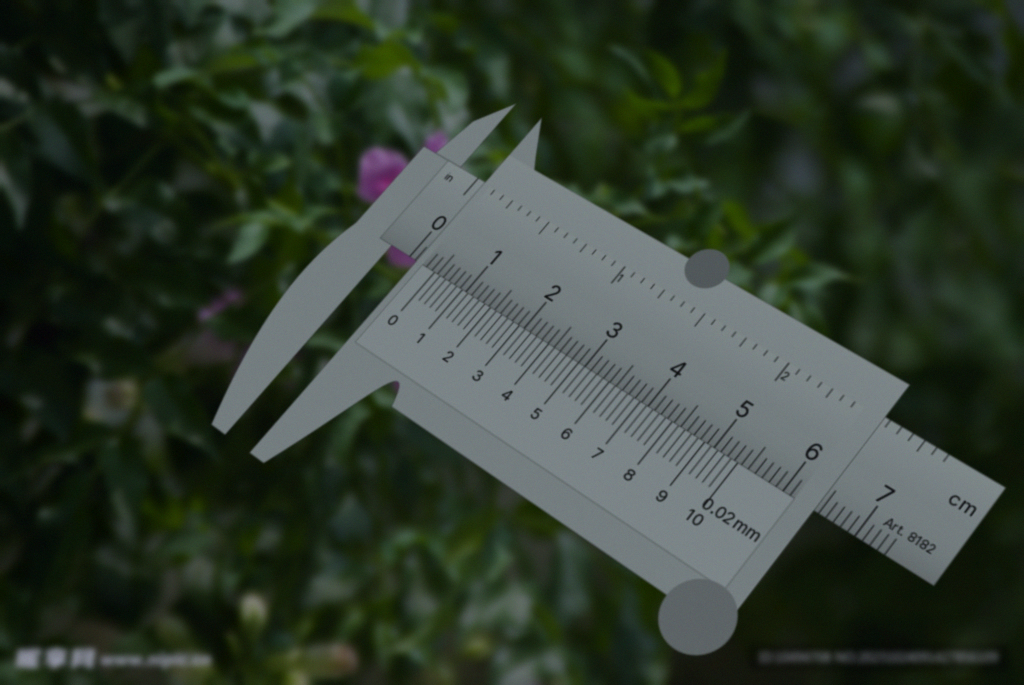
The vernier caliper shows 4.5 (mm)
